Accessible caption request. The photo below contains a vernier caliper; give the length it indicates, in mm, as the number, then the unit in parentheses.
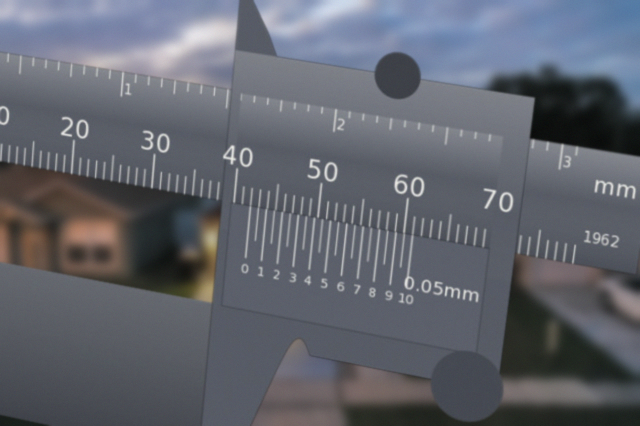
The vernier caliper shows 42.0 (mm)
